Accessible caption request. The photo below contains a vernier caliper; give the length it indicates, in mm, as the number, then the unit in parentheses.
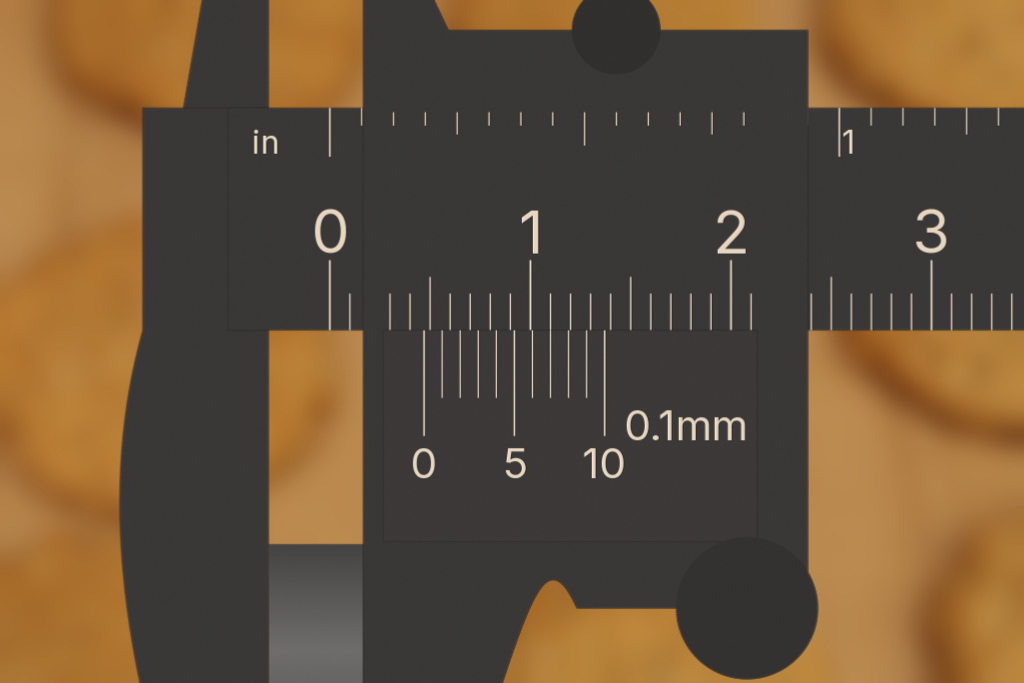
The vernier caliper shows 4.7 (mm)
